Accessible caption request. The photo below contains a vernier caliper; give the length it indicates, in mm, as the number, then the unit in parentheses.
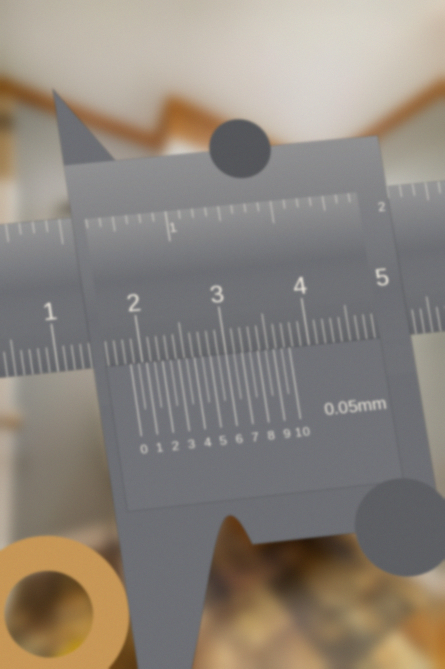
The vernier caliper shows 18.6 (mm)
